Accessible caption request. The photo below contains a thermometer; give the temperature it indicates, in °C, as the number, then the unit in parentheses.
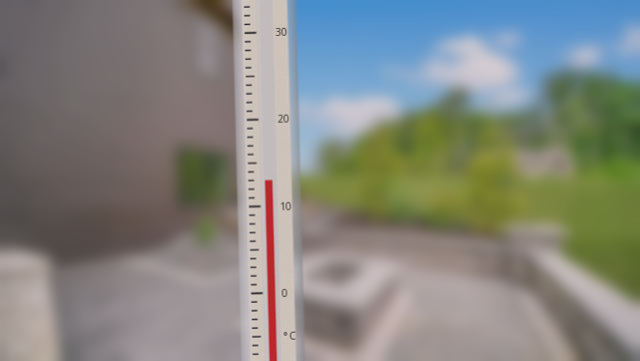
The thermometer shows 13 (°C)
